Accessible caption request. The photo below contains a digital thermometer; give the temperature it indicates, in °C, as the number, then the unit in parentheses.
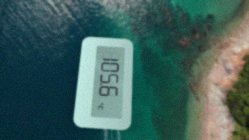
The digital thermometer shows 105.6 (°C)
